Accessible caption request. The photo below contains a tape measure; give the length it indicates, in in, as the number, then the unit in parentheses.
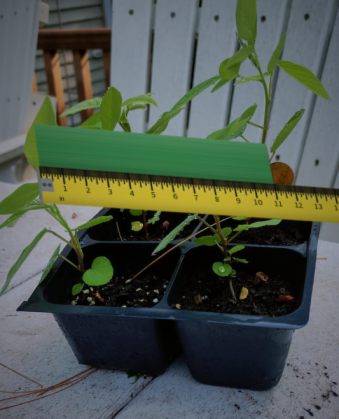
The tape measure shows 11 (in)
